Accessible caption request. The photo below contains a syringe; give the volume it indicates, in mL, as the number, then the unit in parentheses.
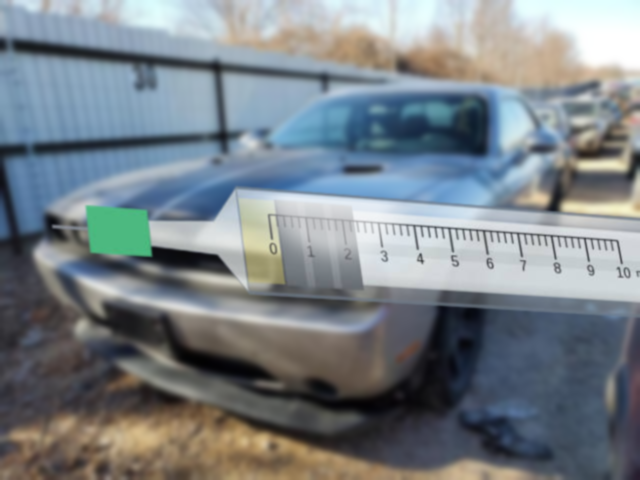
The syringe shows 0.2 (mL)
